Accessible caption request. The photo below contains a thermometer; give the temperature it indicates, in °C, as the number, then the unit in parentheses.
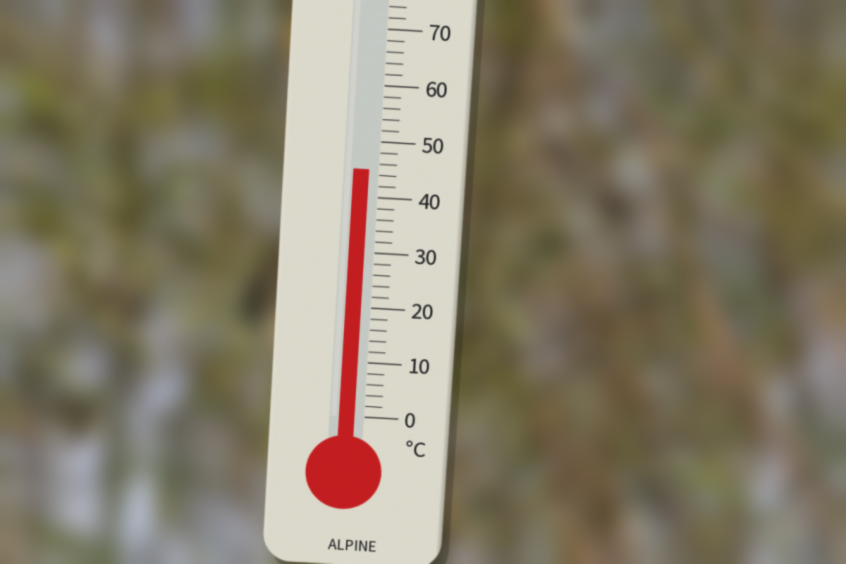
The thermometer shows 45 (°C)
